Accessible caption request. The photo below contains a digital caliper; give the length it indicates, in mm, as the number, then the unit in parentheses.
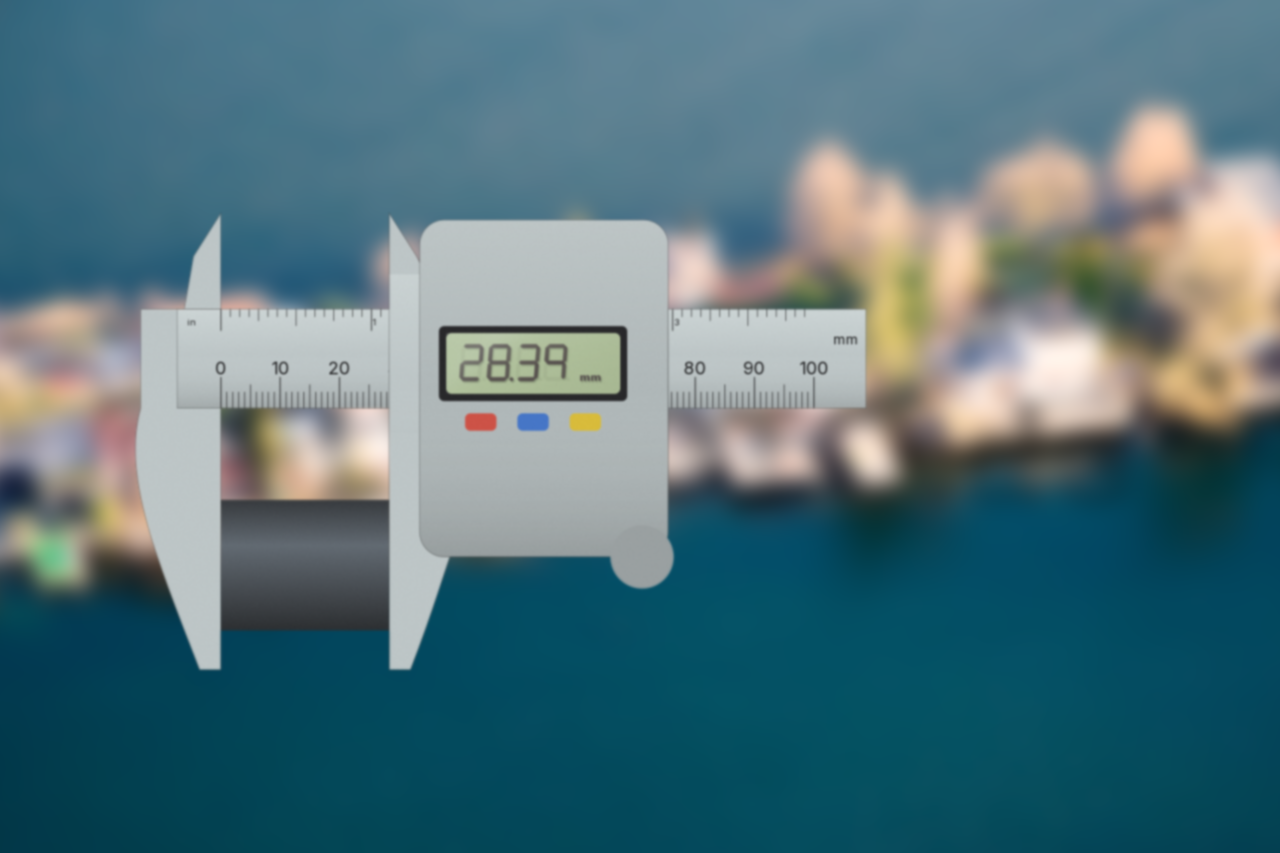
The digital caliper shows 28.39 (mm)
